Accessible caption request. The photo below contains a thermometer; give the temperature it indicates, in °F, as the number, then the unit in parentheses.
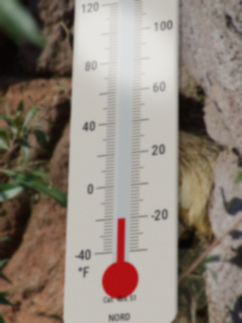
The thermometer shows -20 (°F)
